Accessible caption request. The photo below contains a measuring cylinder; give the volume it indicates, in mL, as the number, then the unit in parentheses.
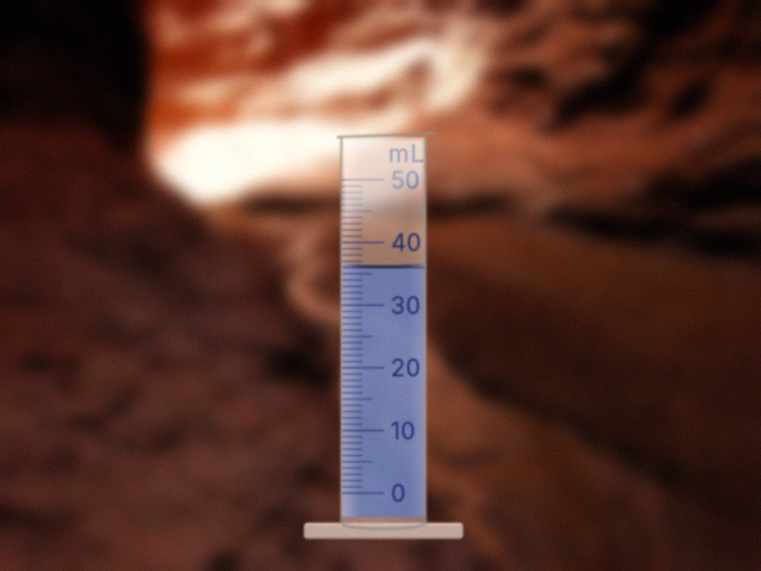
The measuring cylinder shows 36 (mL)
